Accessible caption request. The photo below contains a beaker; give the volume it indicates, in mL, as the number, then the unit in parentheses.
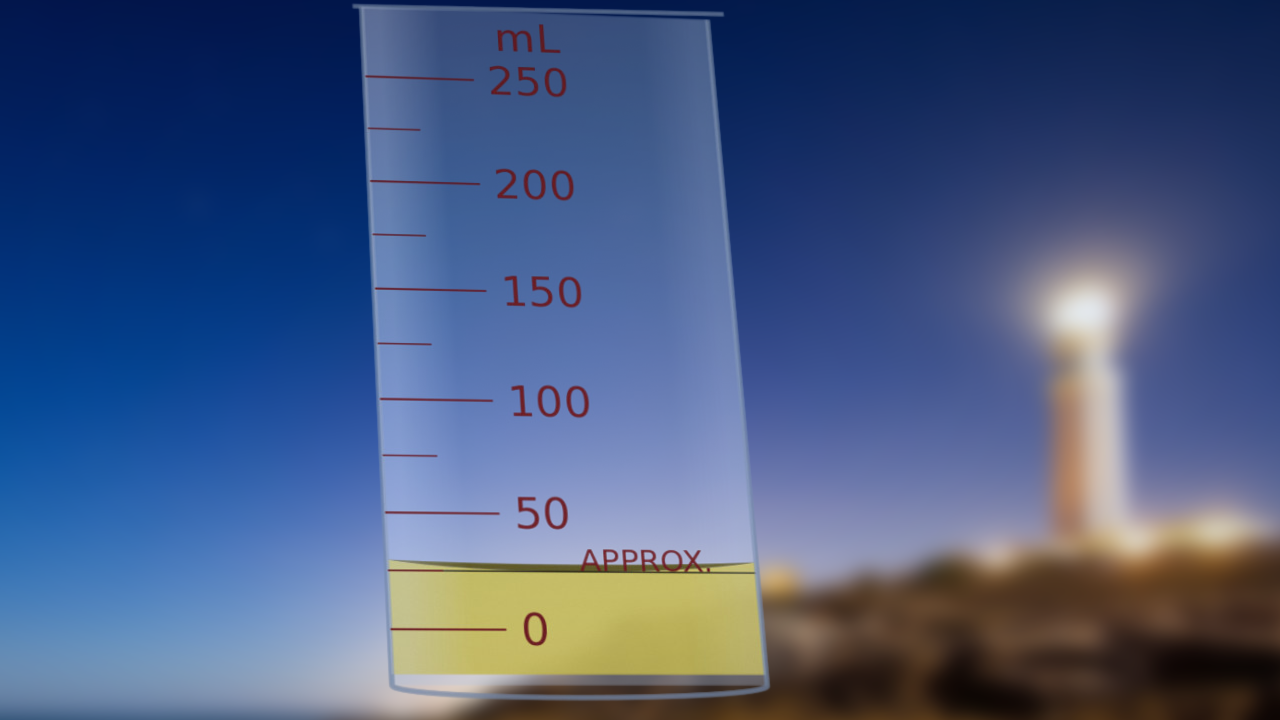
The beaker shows 25 (mL)
